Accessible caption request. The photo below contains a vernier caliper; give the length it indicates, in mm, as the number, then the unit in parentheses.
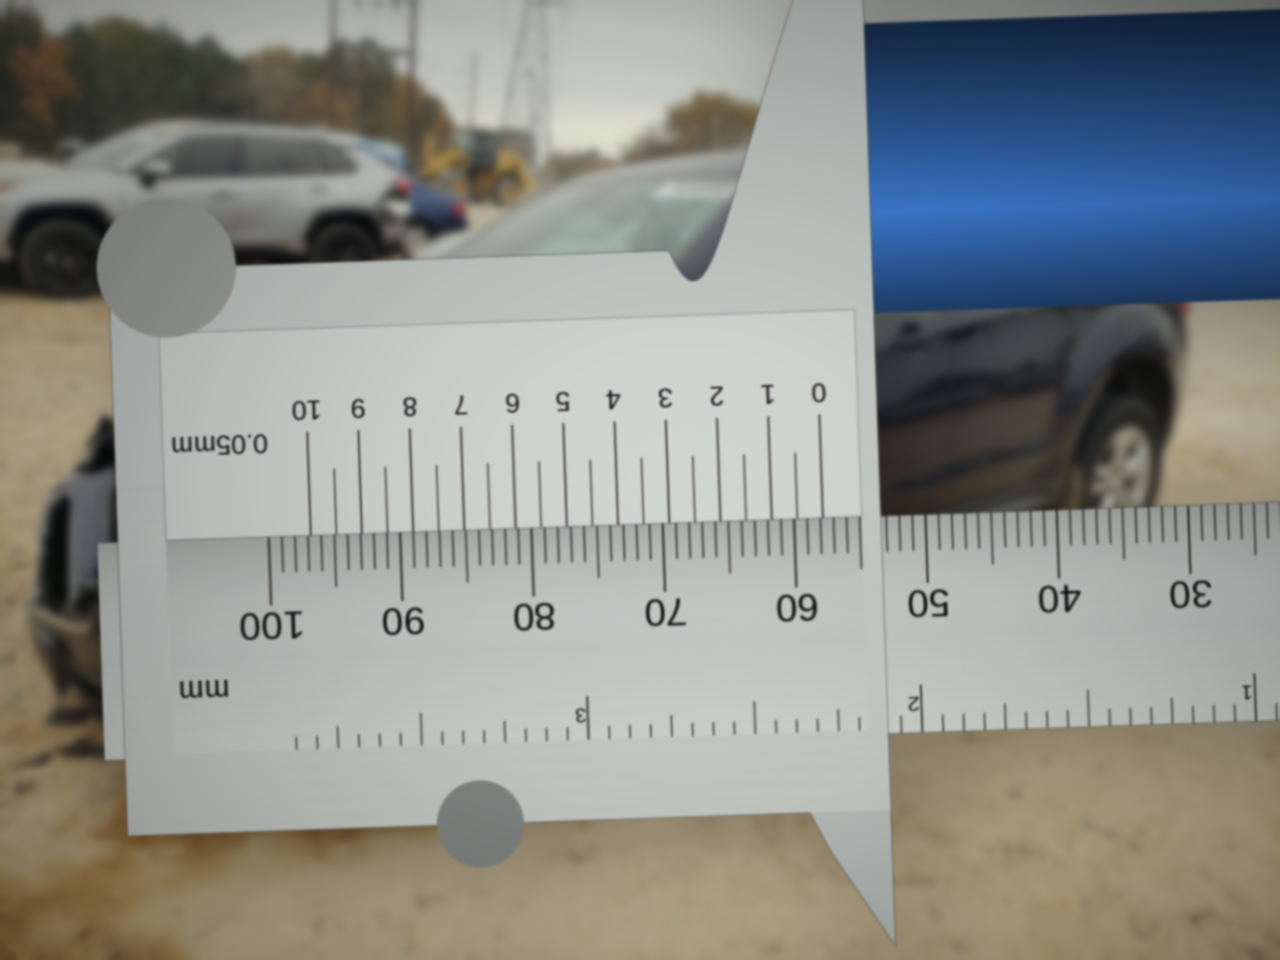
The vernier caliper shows 57.8 (mm)
